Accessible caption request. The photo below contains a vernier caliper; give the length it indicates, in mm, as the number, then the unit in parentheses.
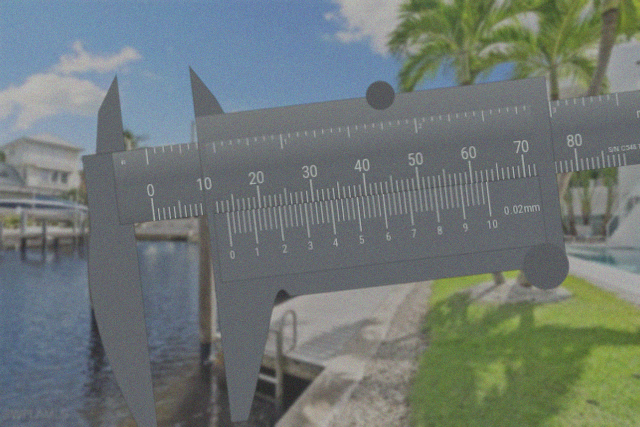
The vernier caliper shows 13.8 (mm)
